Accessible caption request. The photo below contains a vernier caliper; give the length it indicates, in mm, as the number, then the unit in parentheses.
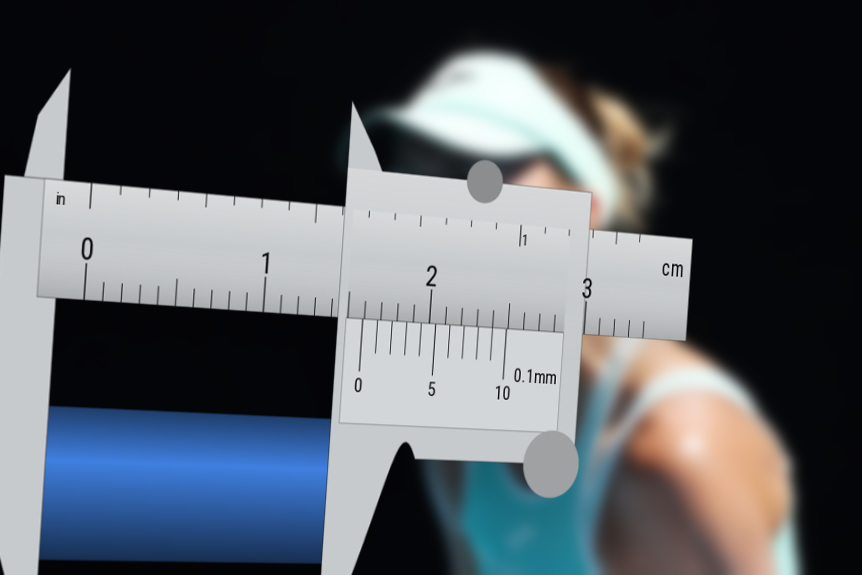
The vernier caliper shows 15.9 (mm)
